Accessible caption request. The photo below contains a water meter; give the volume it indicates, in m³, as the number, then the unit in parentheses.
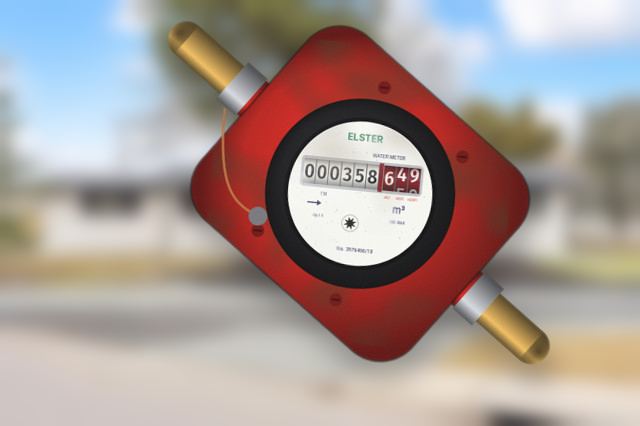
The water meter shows 358.649 (m³)
